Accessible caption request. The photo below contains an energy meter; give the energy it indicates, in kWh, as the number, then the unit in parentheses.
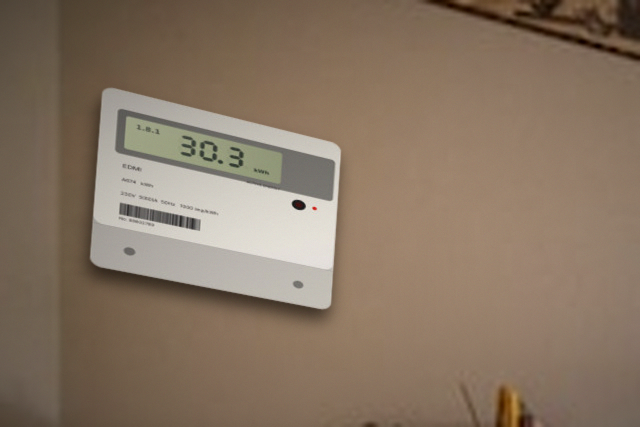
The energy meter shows 30.3 (kWh)
